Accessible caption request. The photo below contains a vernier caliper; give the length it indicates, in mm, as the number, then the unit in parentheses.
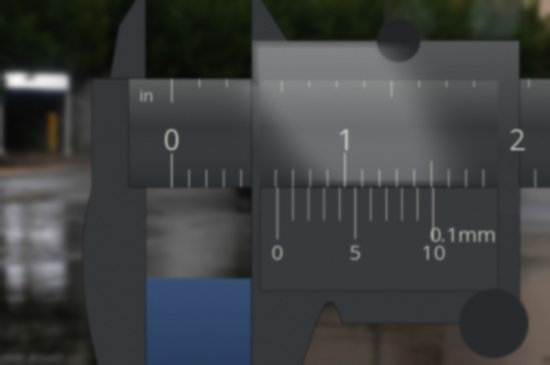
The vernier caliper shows 6.1 (mm)
